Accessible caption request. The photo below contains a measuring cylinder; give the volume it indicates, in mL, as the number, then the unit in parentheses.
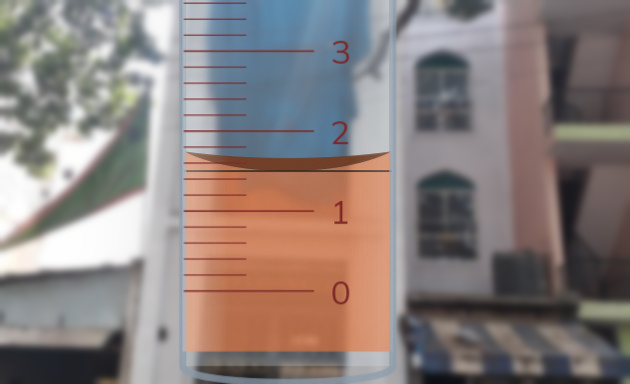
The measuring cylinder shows 1.5 (mL)
